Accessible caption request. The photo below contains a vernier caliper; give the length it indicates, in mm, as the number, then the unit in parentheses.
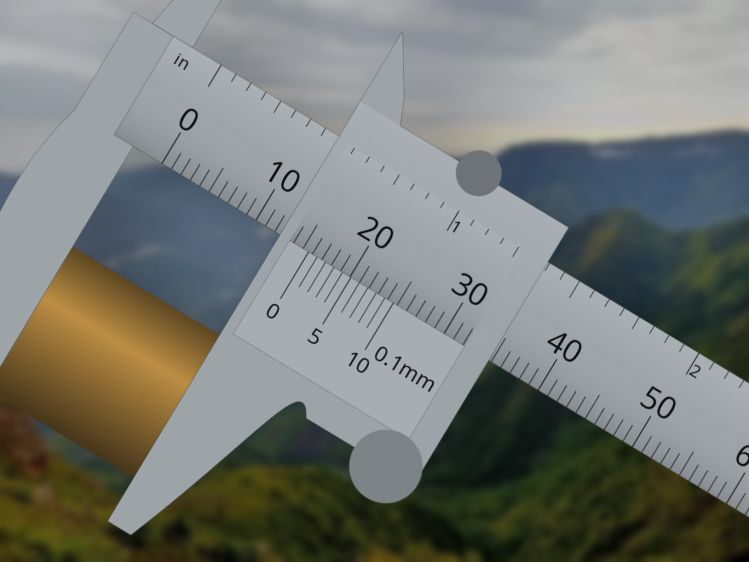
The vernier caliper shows 15.6 (mm)
